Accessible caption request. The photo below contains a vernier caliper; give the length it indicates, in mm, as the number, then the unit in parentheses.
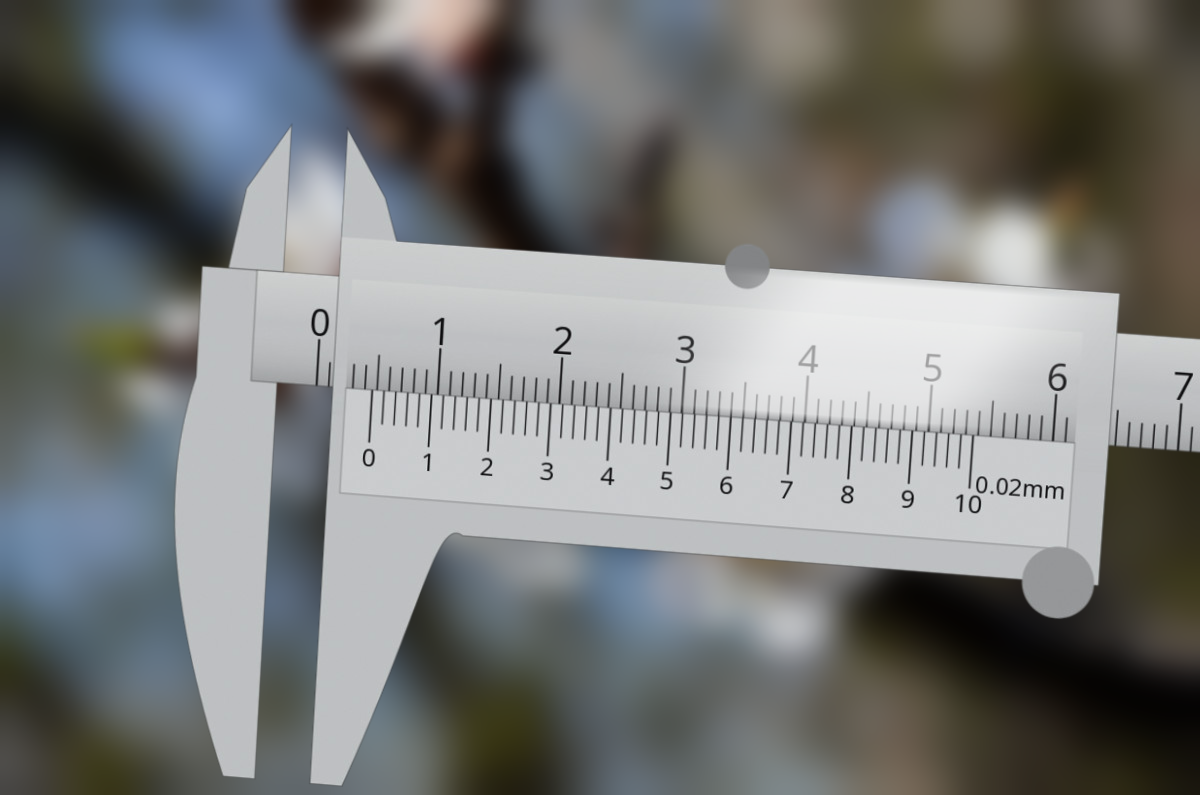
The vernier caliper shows 4.6 (mm)
